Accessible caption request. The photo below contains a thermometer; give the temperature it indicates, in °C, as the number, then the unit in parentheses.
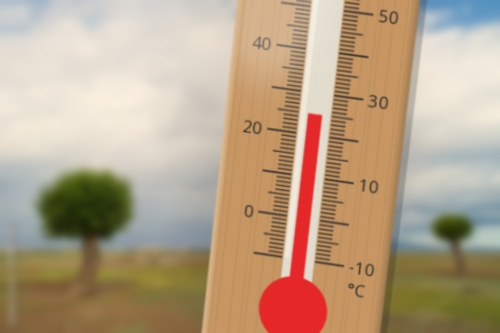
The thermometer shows 25 (°C)
